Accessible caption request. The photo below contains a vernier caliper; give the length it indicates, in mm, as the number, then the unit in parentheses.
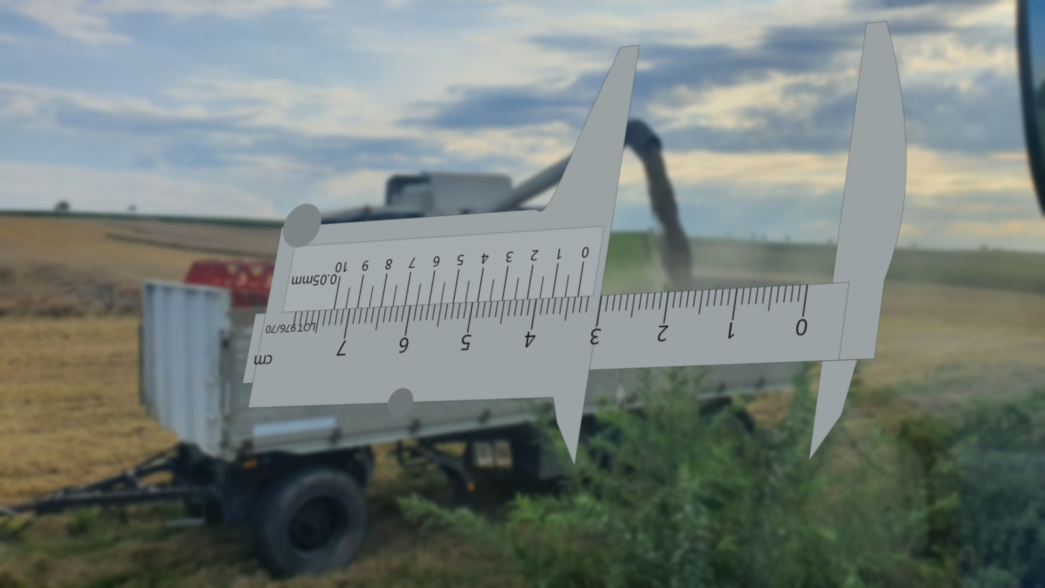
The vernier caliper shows 33.6 (mm)
